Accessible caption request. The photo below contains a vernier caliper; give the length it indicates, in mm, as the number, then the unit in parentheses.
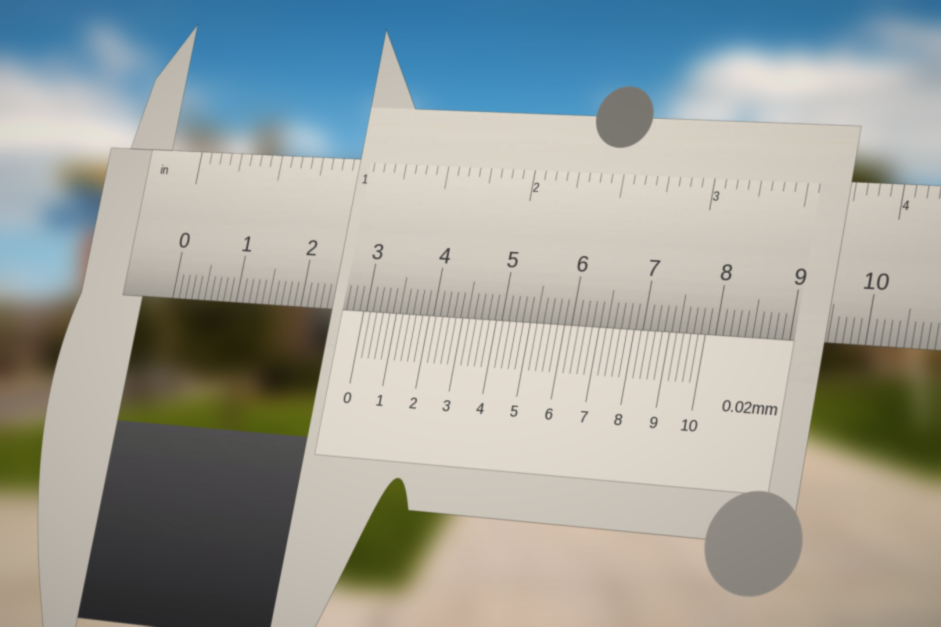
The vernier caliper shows 29.6 (mm)
